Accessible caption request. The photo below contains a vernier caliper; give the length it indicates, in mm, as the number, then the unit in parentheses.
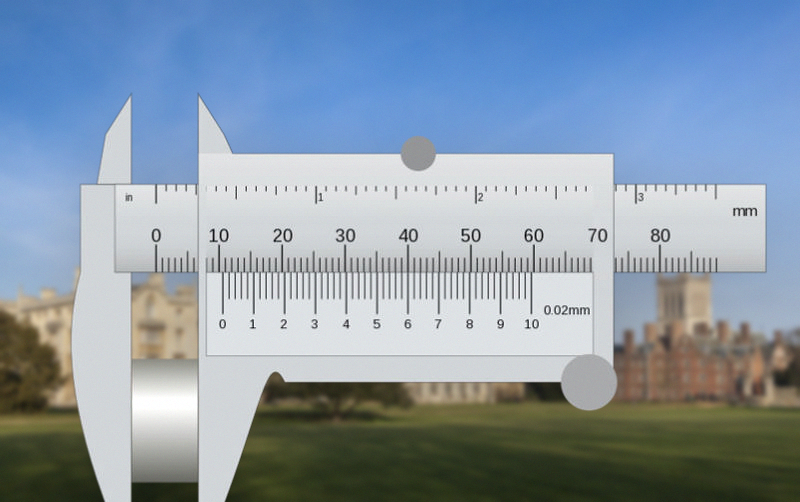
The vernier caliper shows 10.6 (mm)
